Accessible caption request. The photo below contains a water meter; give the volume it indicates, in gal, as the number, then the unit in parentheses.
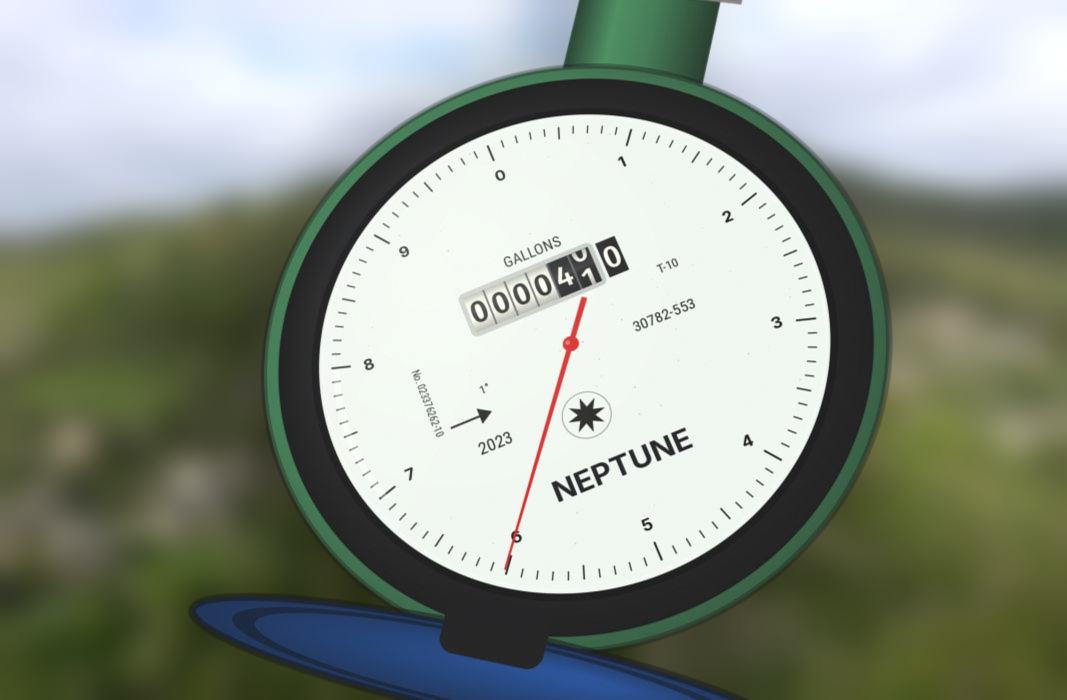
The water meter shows 406.0 (gal)
